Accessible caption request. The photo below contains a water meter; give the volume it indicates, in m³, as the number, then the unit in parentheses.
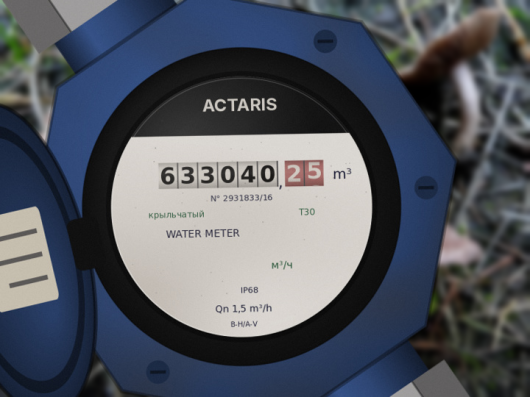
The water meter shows 633040.25 (m³)
